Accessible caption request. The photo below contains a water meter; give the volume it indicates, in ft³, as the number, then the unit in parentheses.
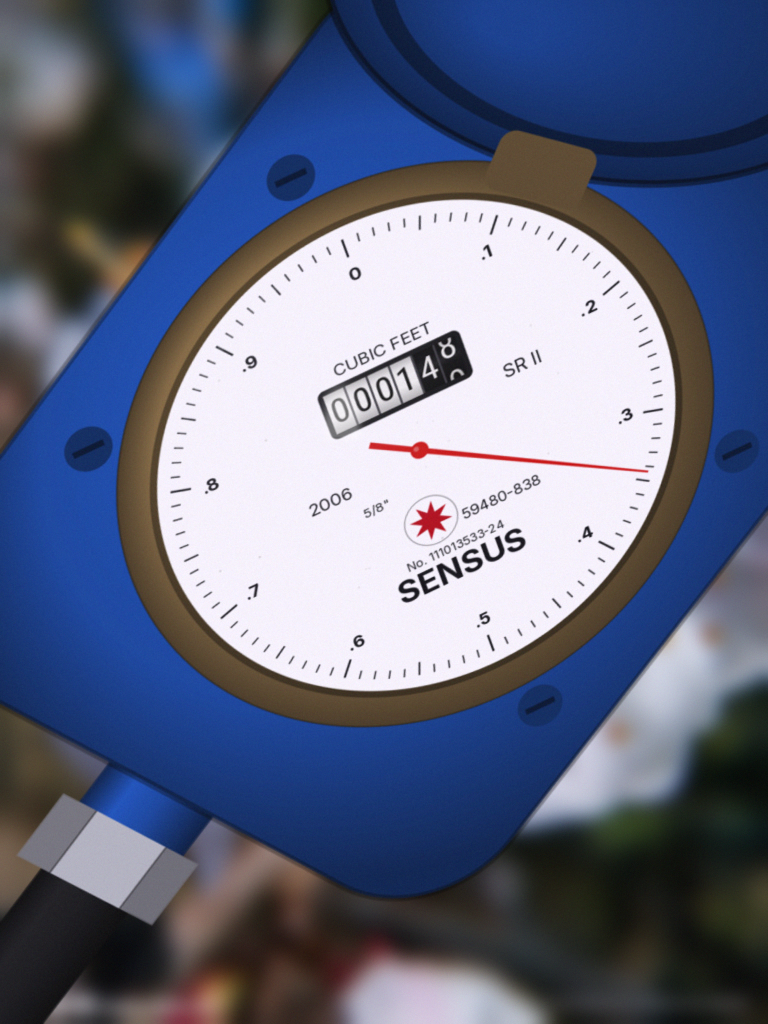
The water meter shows 148.34 (ft³)
